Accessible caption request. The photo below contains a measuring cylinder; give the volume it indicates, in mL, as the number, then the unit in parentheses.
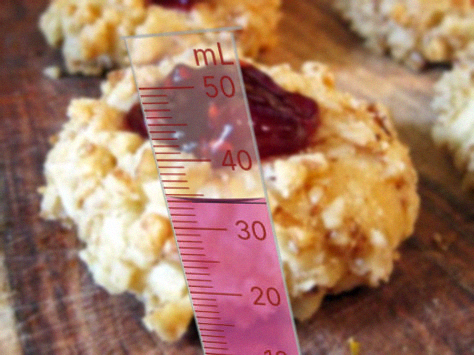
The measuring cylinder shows 34 (mL)
